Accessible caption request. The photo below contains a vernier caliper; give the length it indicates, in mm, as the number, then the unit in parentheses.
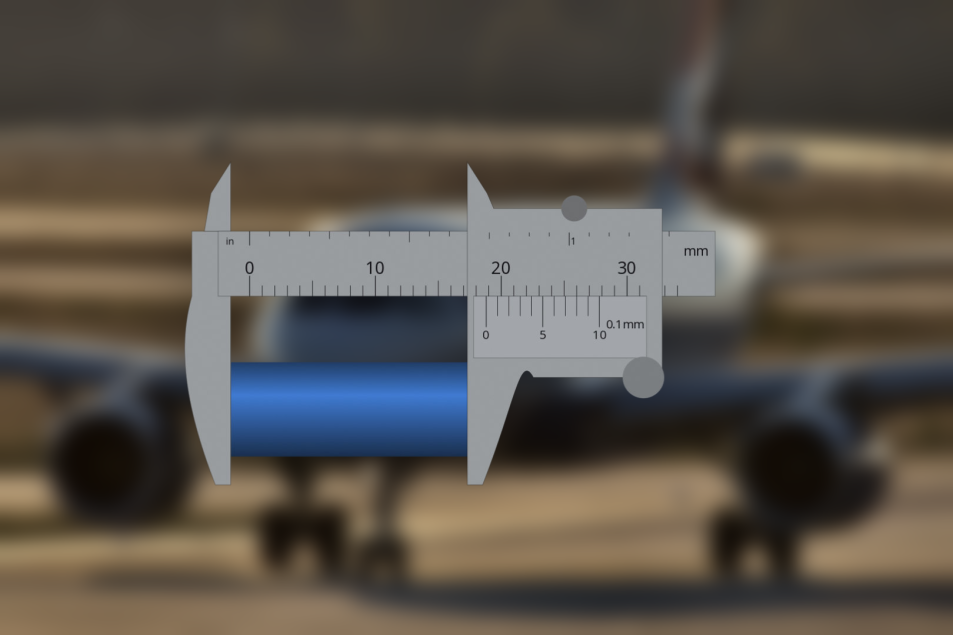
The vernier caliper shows 18.8 (mm)
